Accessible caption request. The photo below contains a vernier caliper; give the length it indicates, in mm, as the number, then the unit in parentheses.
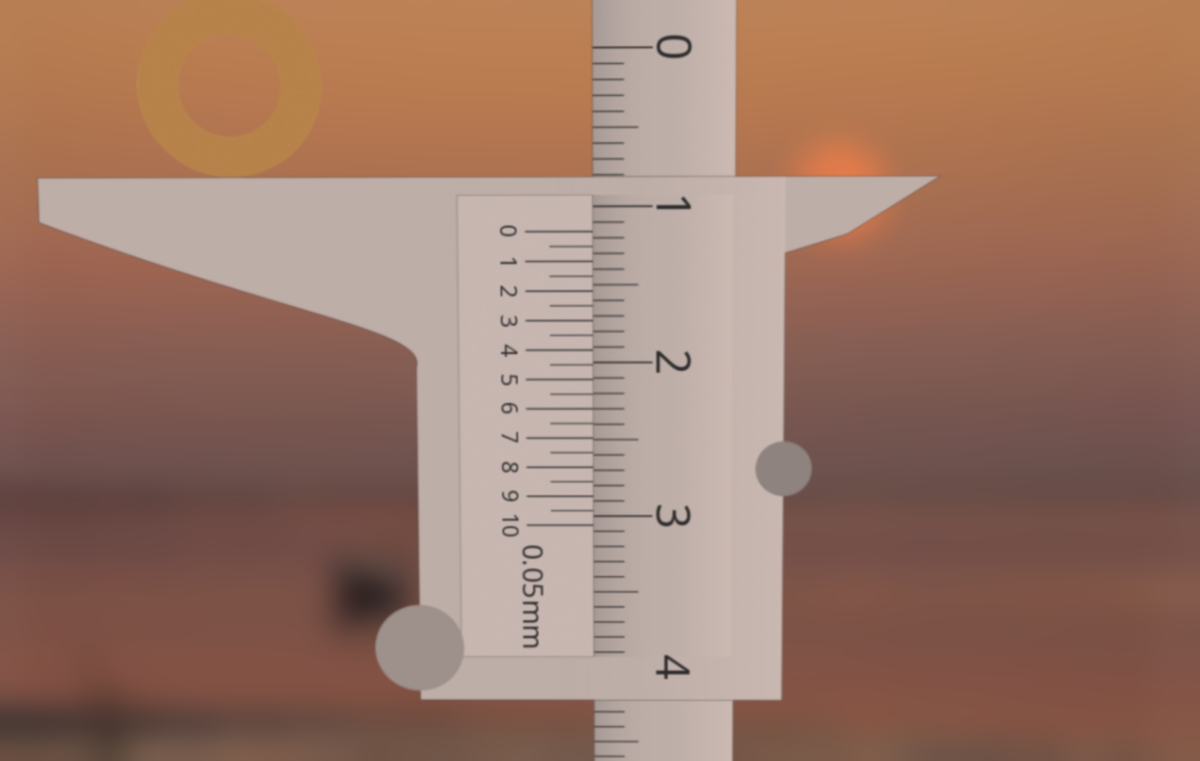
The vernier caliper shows 11.6 (mm)
